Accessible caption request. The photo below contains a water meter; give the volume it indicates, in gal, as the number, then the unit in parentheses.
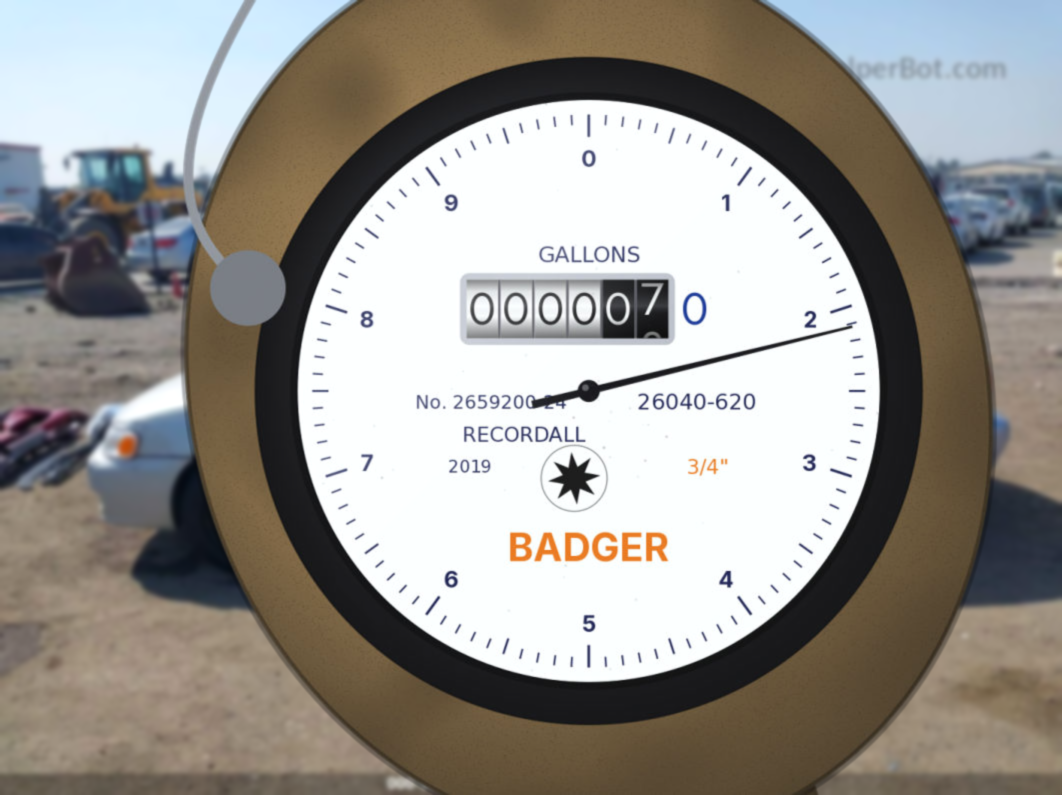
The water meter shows 72.1 (gal)
